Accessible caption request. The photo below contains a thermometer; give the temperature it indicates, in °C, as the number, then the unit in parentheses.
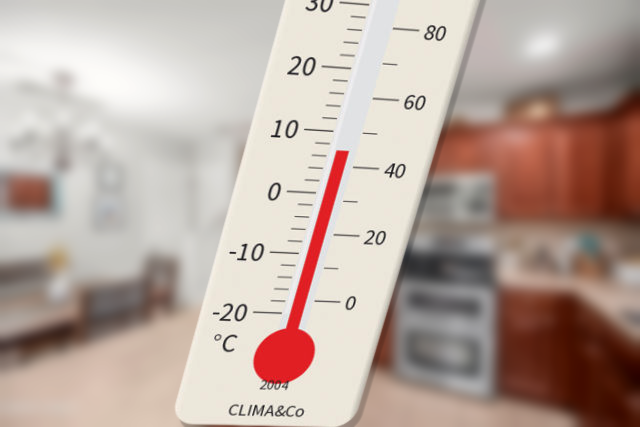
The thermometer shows 7 (°C)
